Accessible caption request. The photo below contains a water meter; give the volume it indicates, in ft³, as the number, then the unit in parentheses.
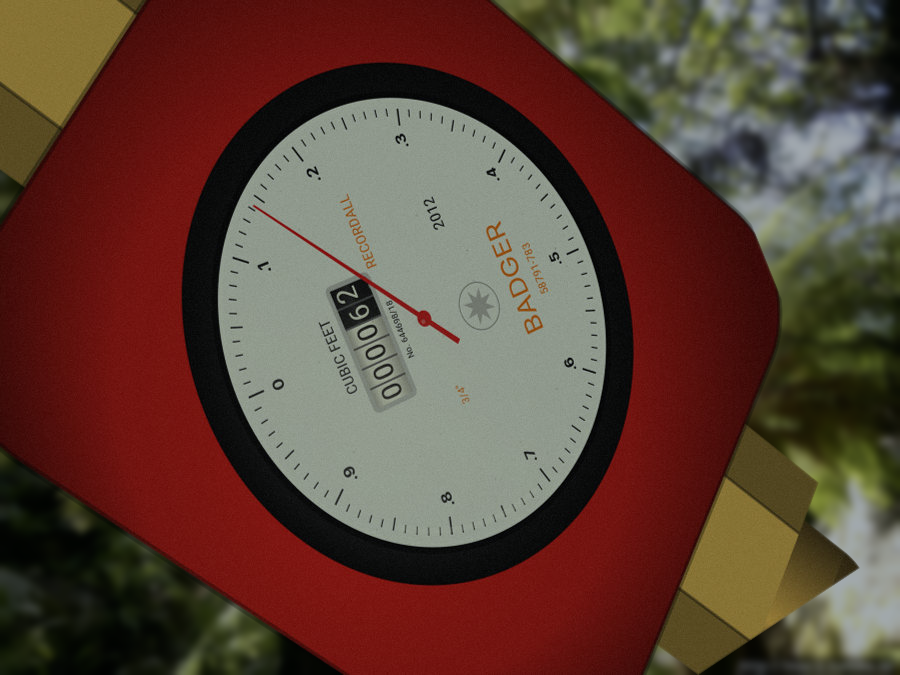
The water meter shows 62.14 (ft³)
